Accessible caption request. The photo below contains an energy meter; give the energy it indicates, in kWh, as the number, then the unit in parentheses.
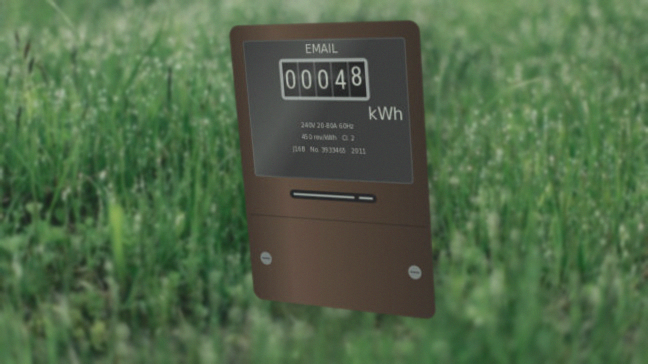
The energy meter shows 48 (kWh)
